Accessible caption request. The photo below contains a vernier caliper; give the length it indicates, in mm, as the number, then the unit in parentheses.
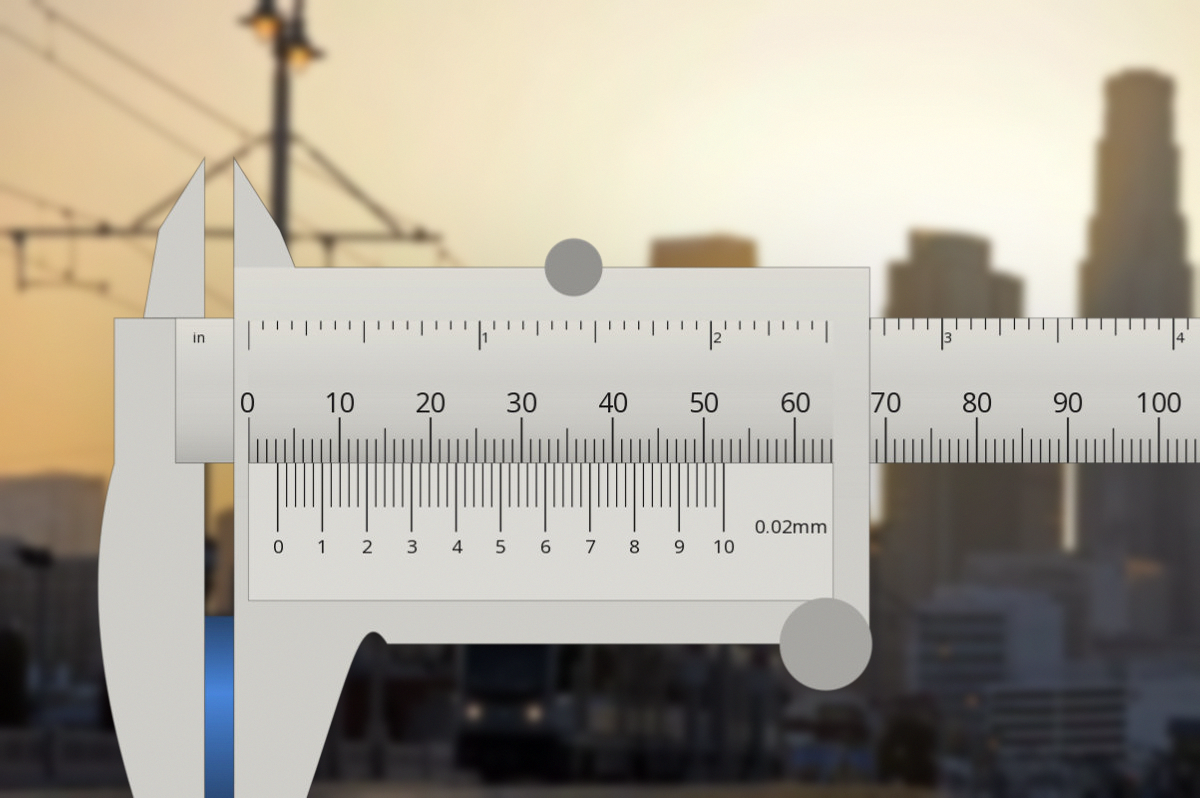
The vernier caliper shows 3.2 (mm)
